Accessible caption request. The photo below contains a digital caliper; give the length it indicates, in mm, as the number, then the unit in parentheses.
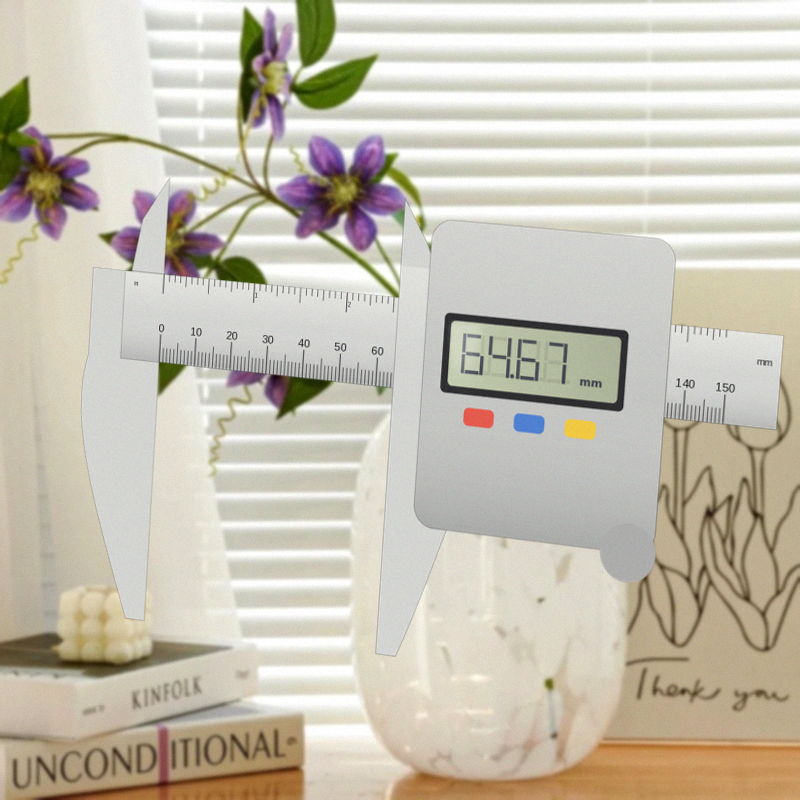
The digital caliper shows 64.67 (mm)
